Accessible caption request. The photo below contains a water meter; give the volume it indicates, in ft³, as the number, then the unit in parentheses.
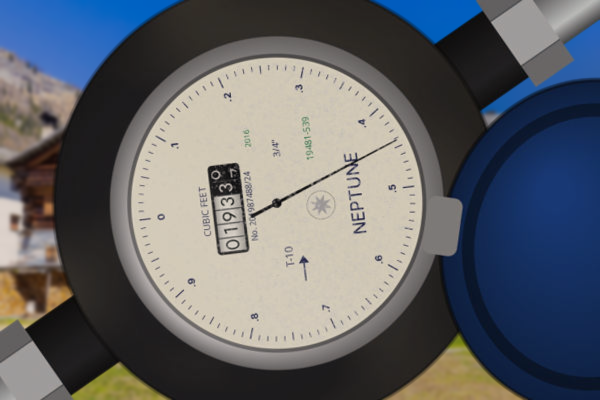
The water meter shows 19336.44 (ft³)
